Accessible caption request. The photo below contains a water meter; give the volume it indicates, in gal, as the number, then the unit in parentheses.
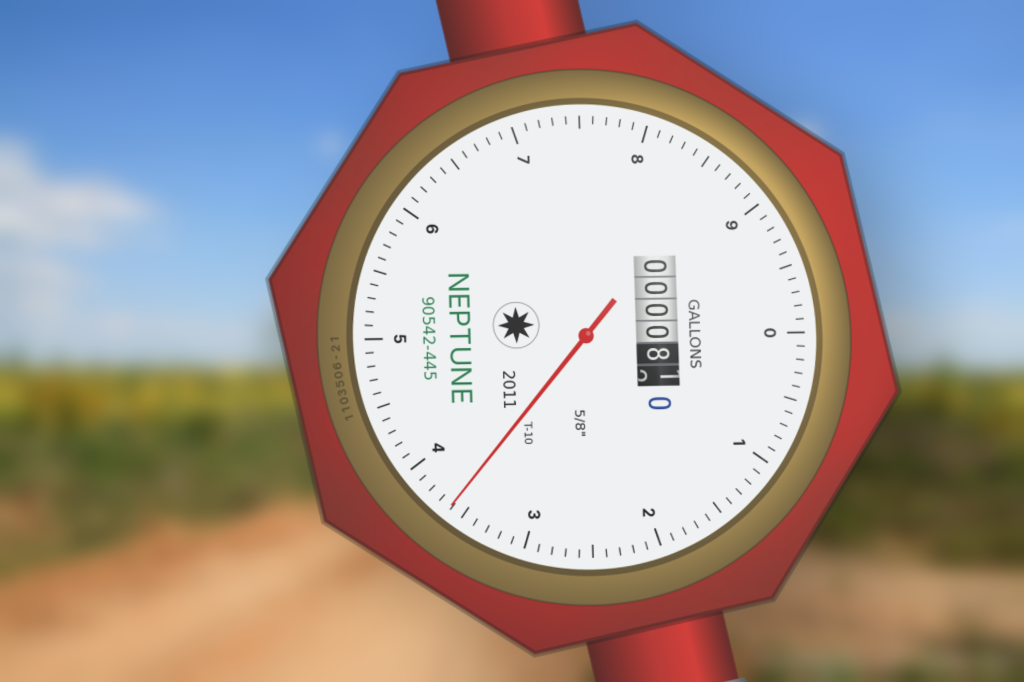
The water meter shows 813.6 (gal)
